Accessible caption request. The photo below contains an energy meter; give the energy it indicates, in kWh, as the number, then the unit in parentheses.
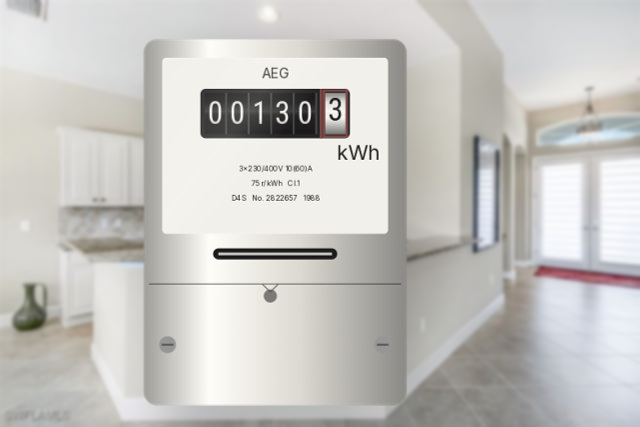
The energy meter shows 130.3 (kWh)
